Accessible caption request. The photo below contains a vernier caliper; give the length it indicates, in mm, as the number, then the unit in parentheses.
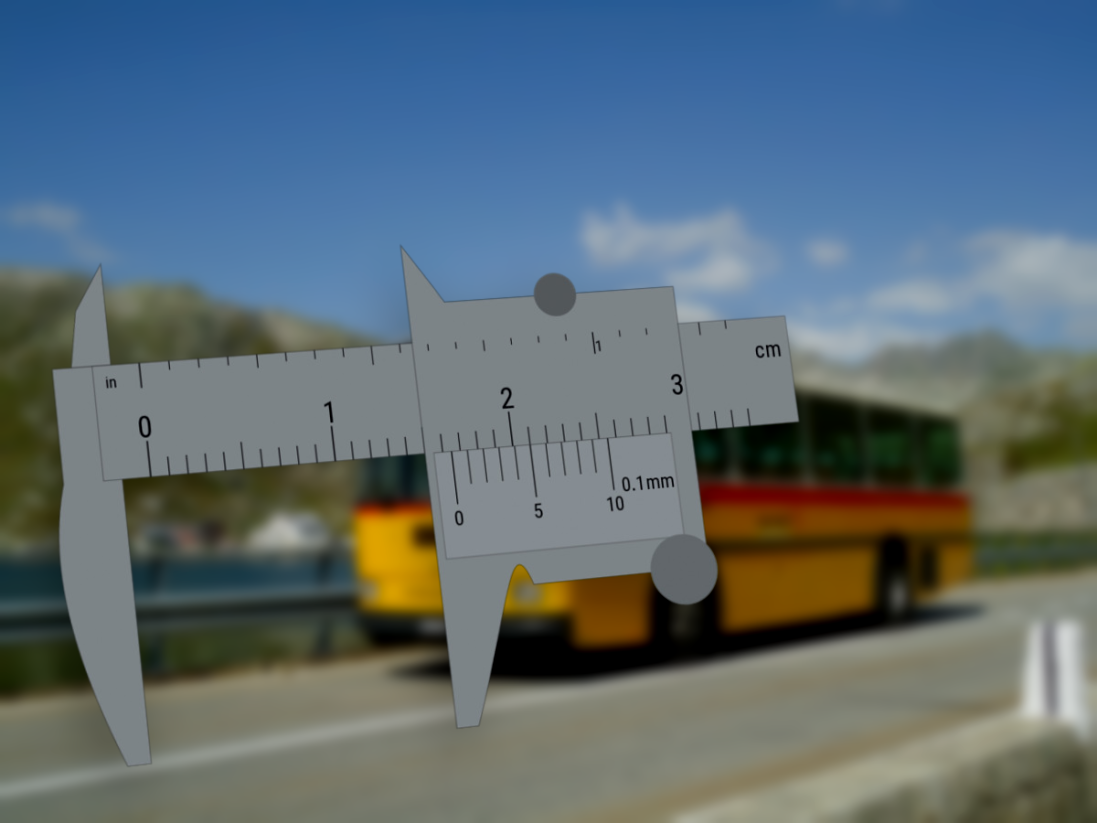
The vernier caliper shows 16.5 (mm)
